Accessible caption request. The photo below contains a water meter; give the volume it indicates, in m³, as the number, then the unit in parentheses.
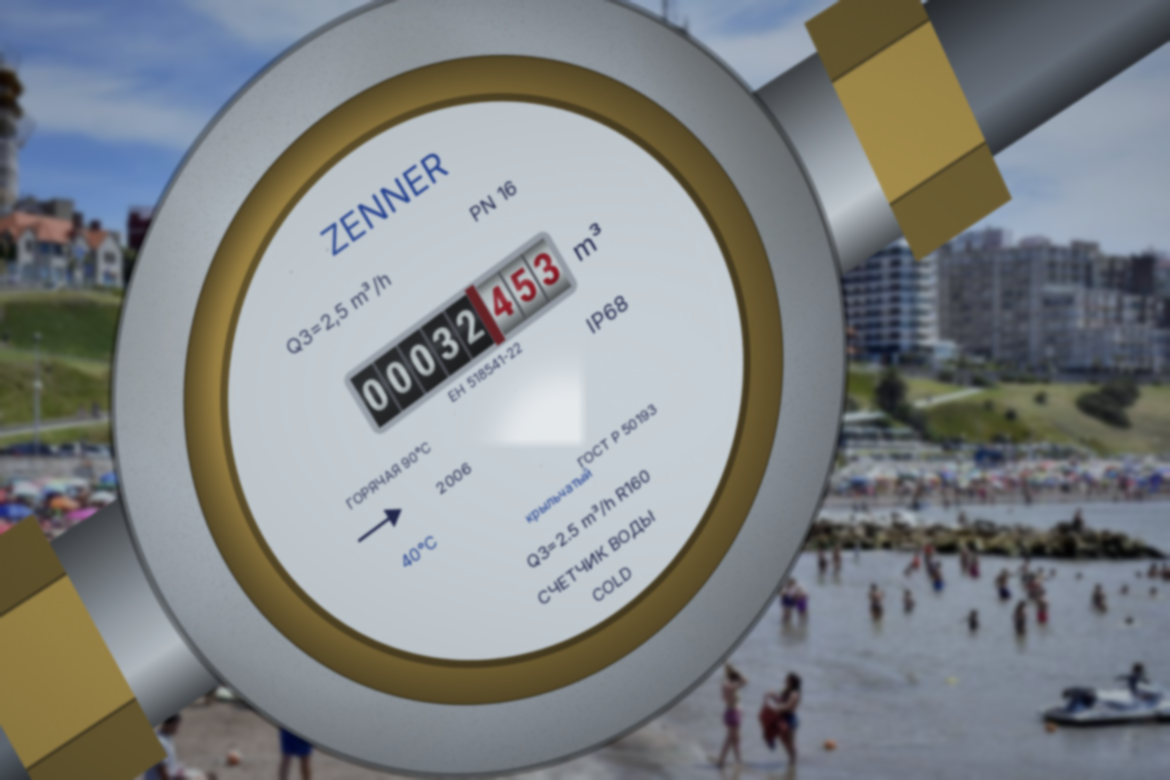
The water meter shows 32.453 (m³)
